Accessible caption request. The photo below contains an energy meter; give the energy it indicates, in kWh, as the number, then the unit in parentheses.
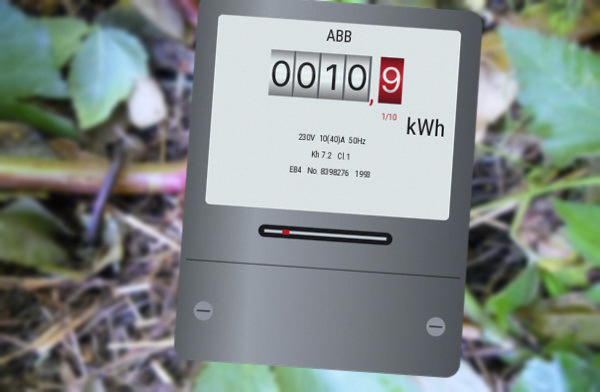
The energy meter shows 10.9 (kWh)
